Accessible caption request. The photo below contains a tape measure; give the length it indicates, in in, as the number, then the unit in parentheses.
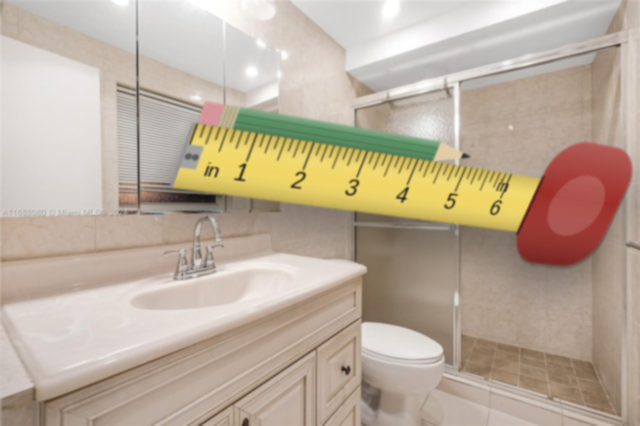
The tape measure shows 5 (in)
